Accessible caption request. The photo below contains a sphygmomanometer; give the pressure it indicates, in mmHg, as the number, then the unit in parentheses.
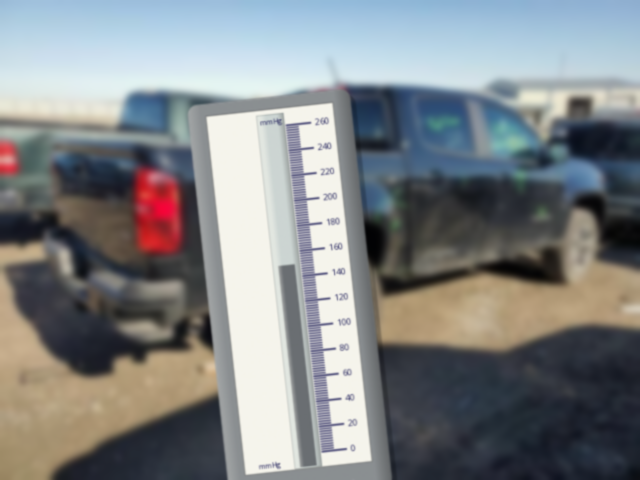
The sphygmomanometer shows 150 (mmHg)
